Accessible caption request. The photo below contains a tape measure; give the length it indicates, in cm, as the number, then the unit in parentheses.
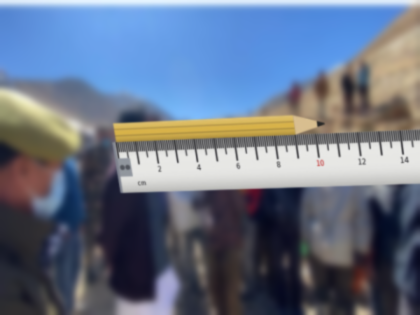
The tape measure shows 10.5 (cm)
